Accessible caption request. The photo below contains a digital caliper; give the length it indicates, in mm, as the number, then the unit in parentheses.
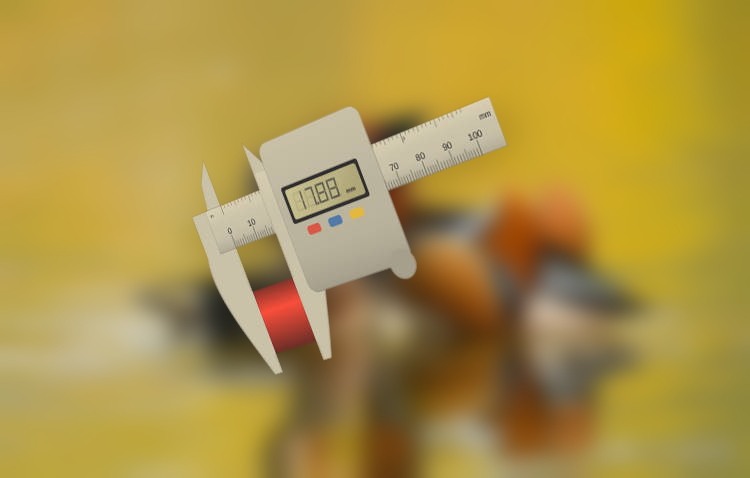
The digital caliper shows 17.88 (mm)
